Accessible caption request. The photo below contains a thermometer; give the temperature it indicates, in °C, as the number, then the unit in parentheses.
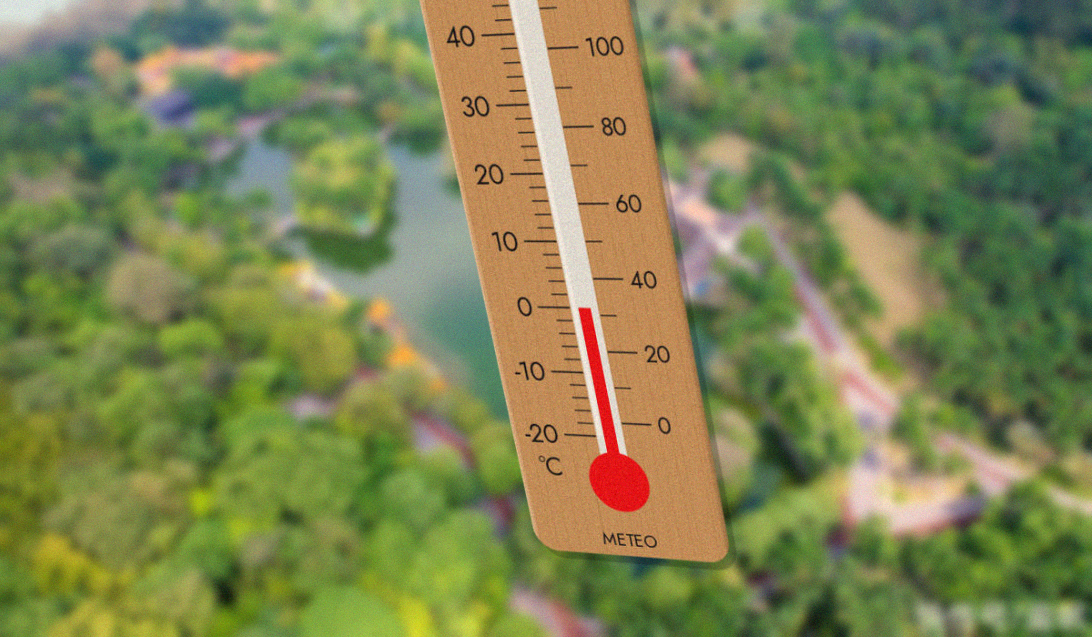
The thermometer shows 0 (°C)
